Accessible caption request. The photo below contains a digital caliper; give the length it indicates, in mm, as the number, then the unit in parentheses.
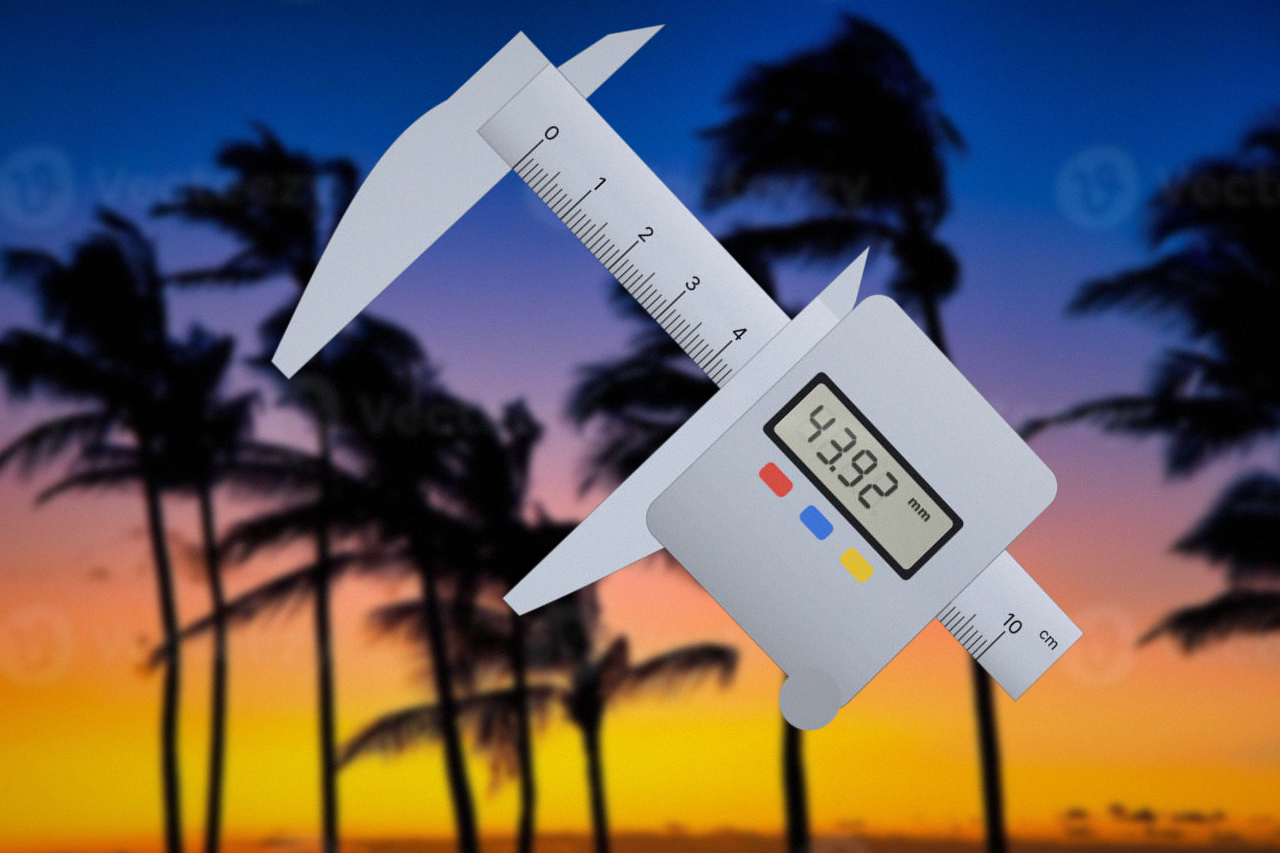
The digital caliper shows 43.92 (mm)
